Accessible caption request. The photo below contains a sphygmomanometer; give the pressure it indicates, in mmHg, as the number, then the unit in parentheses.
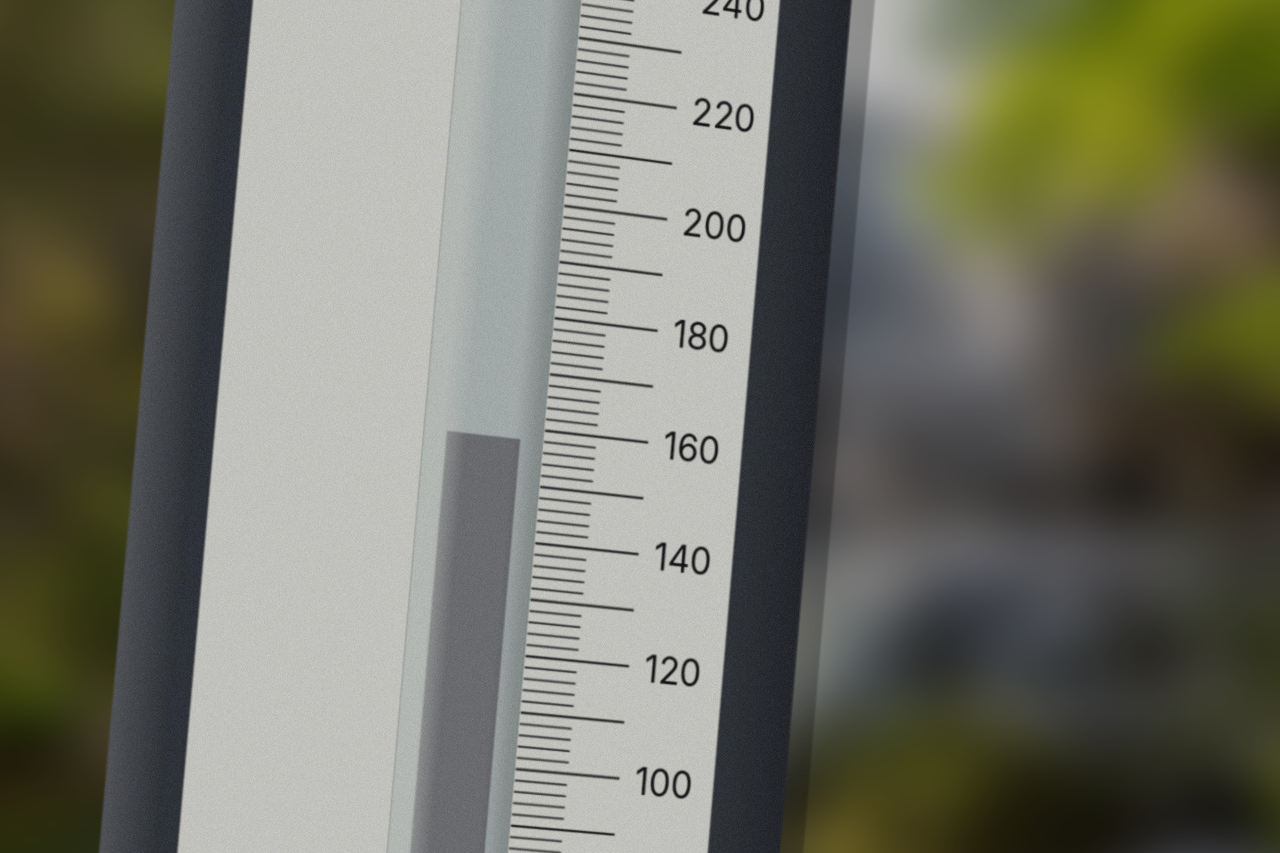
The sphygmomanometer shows 158 (mmHg)
